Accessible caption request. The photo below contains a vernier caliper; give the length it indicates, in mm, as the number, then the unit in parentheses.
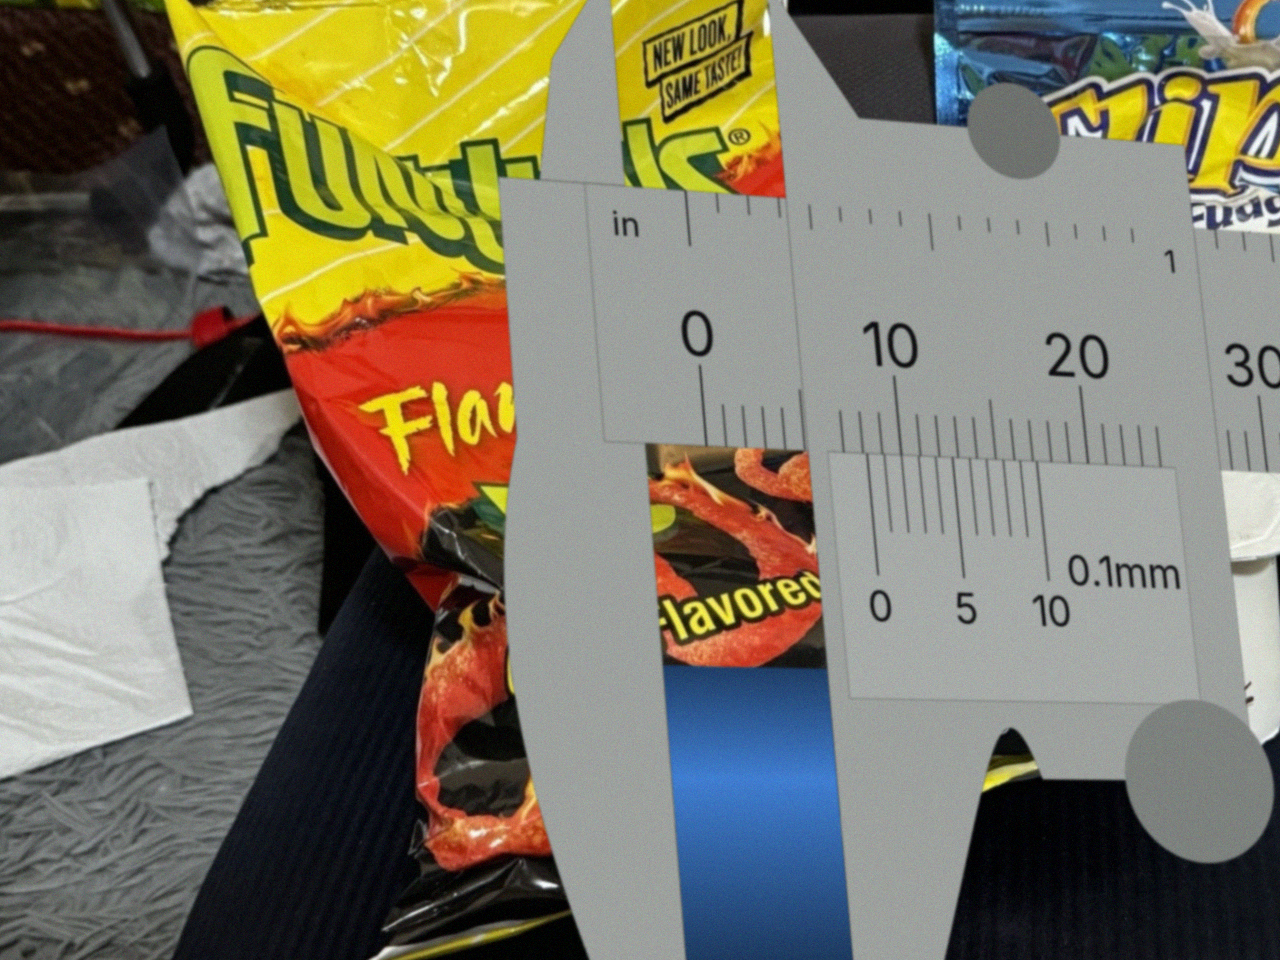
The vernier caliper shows 8.2 (mm)
